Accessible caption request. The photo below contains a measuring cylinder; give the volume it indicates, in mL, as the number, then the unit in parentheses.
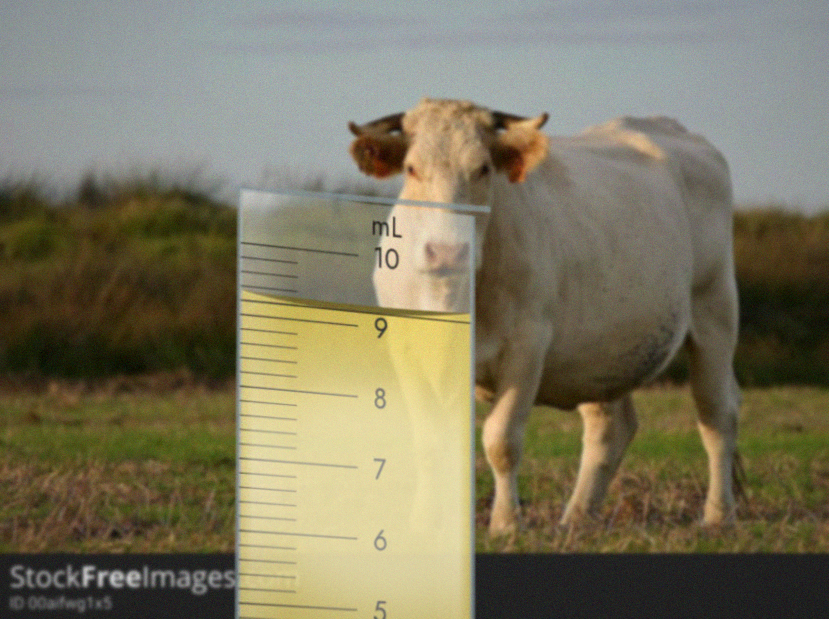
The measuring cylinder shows 9.2 (mL)
